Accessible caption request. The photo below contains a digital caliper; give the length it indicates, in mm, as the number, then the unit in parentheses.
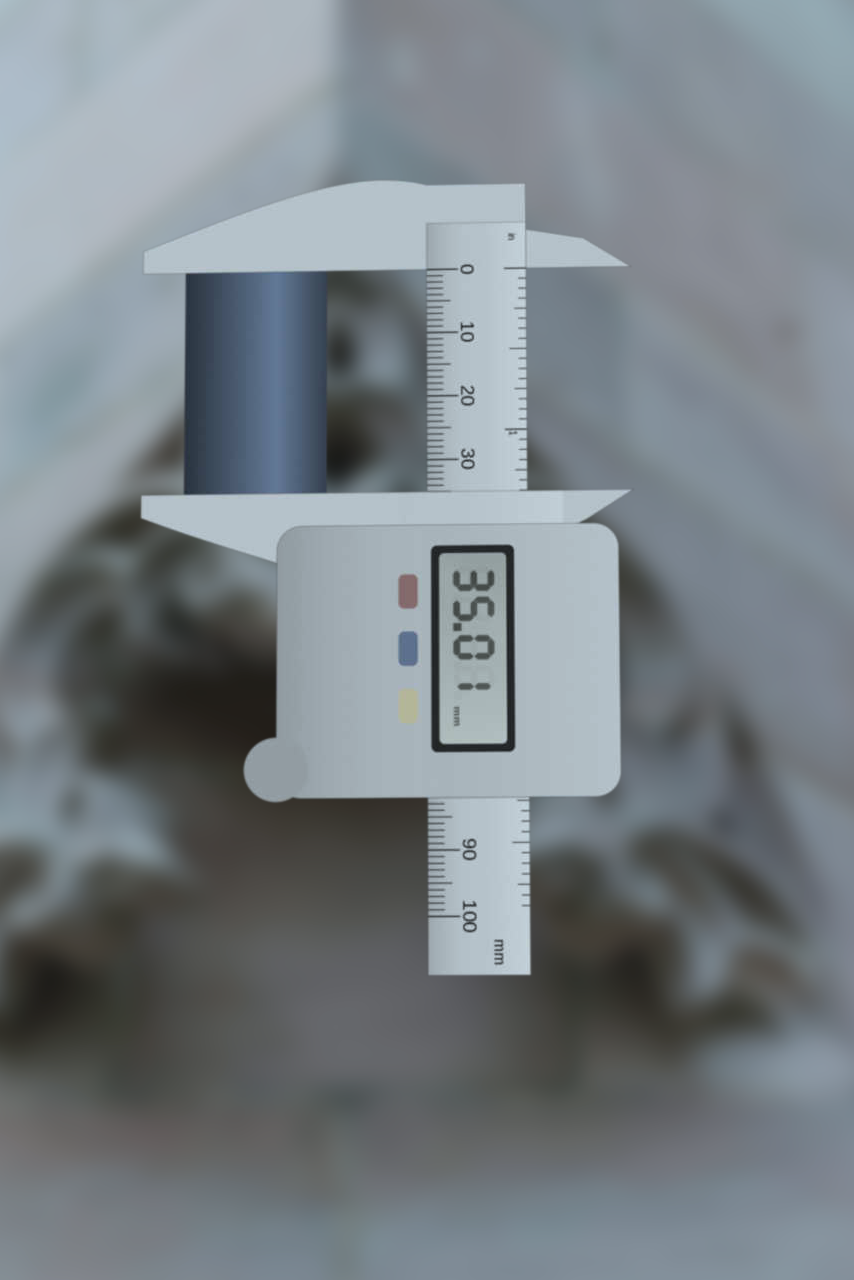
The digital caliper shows 35.01 (mm)
